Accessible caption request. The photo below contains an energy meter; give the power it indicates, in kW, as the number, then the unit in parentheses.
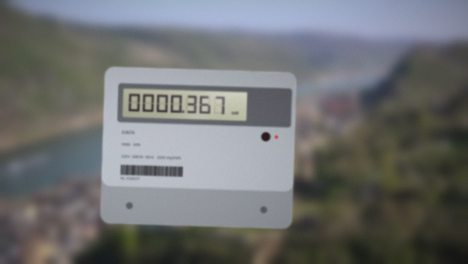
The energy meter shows 0.367 (kW)
